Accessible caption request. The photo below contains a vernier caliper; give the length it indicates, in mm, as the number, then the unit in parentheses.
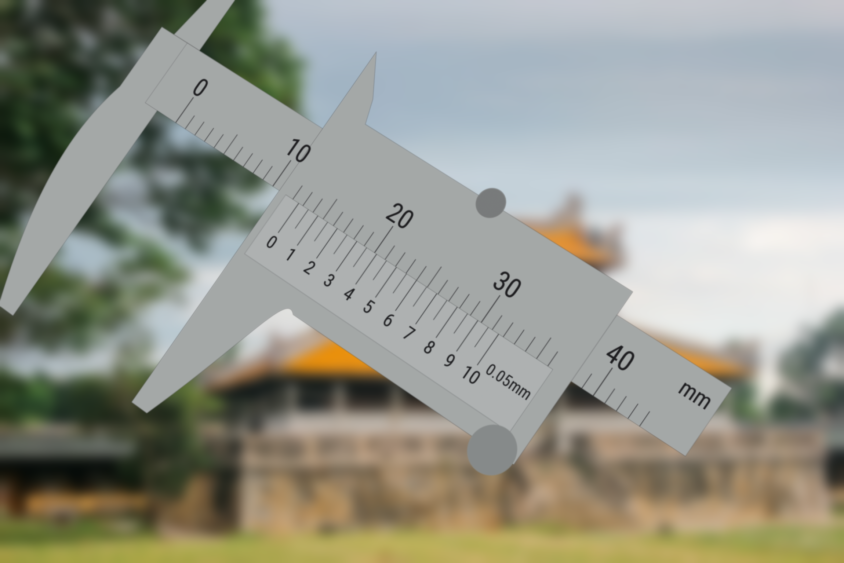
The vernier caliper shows 12.6 (mm)
